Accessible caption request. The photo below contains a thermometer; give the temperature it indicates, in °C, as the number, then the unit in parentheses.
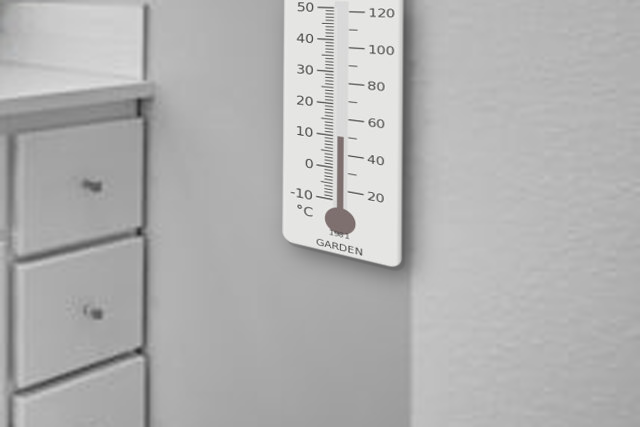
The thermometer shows 10 (°C)
